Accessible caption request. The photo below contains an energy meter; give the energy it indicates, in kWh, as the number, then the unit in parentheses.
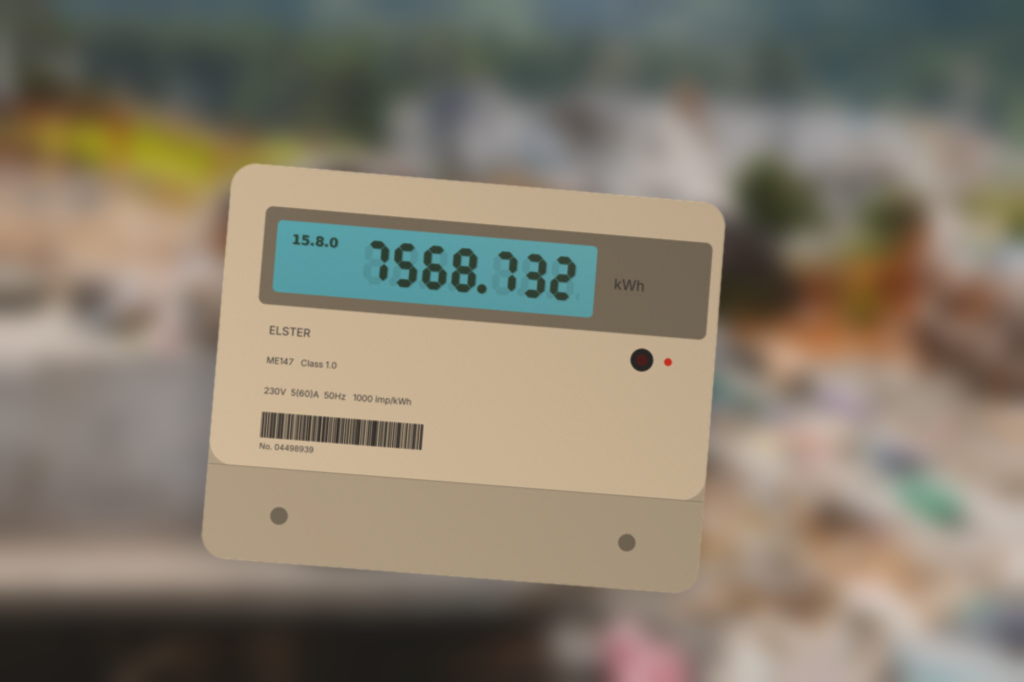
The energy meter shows 7568.732 (kWh)
